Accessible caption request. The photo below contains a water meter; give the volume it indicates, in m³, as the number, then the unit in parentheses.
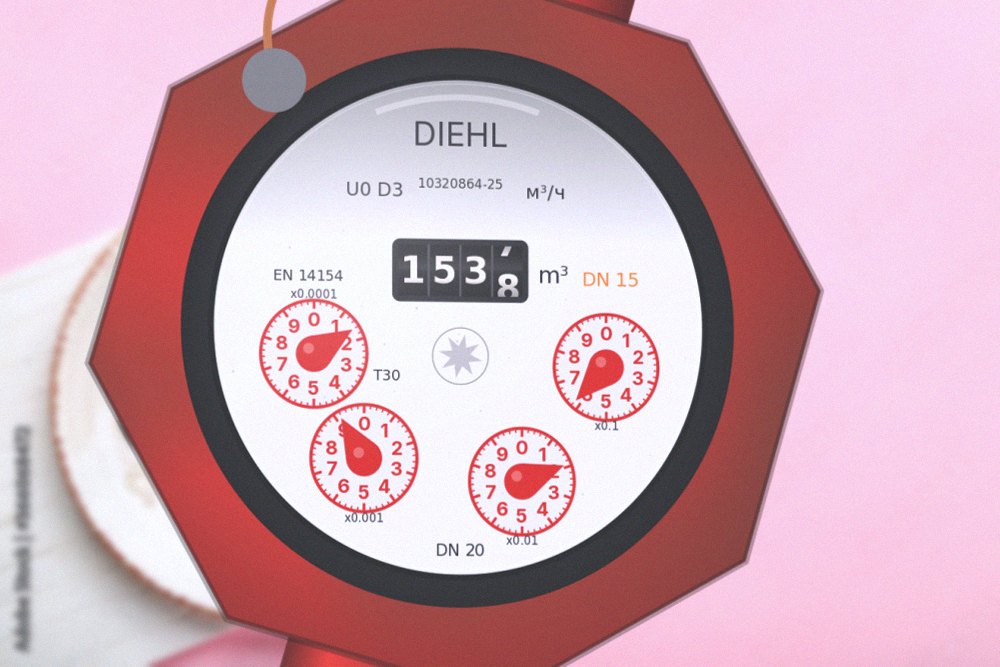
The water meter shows 1537.6191 (m³)
